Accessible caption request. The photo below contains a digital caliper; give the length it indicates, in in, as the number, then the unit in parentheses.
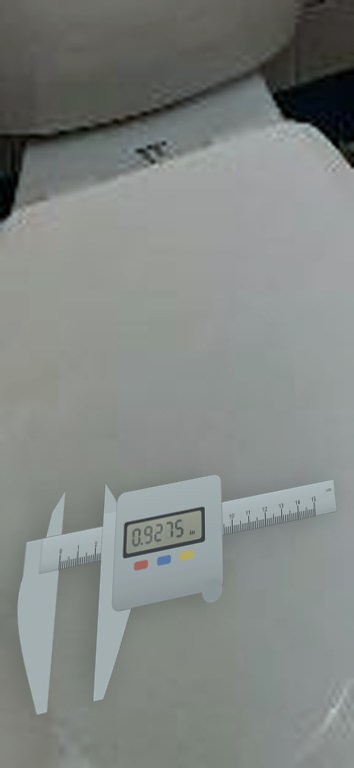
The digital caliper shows 0.9275 (in)
